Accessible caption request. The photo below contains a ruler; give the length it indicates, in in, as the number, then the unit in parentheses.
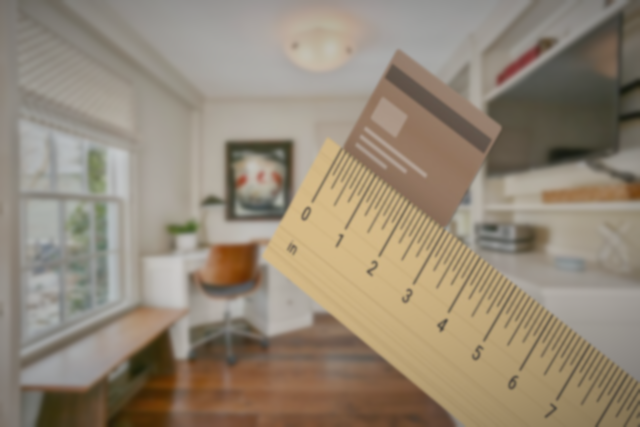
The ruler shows 3 (in)
